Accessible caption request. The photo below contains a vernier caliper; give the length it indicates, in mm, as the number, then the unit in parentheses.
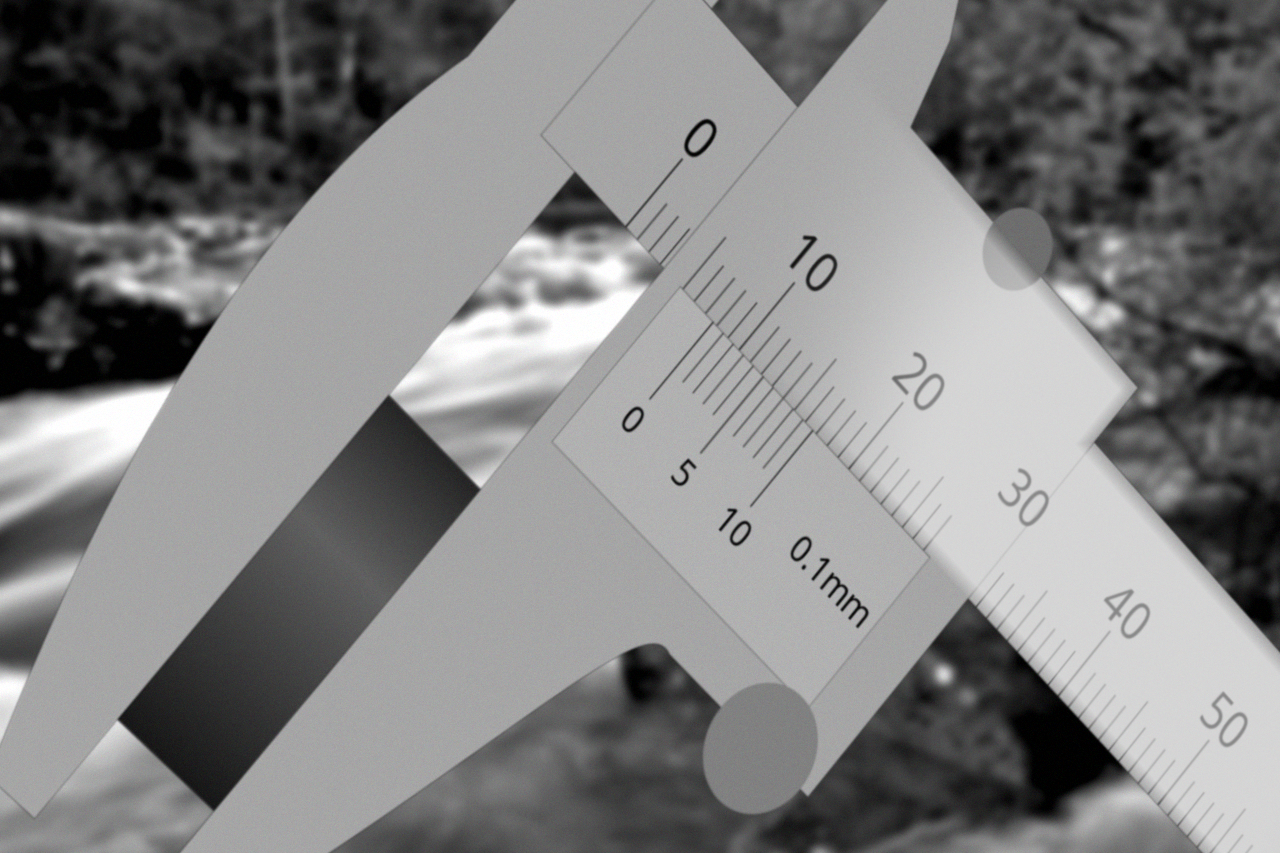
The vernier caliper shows 7.7 (mm)
